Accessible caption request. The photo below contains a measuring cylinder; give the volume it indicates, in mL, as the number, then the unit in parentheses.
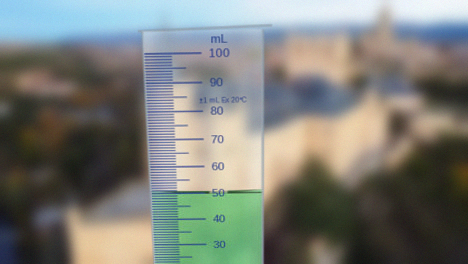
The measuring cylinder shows 50 (mL)
